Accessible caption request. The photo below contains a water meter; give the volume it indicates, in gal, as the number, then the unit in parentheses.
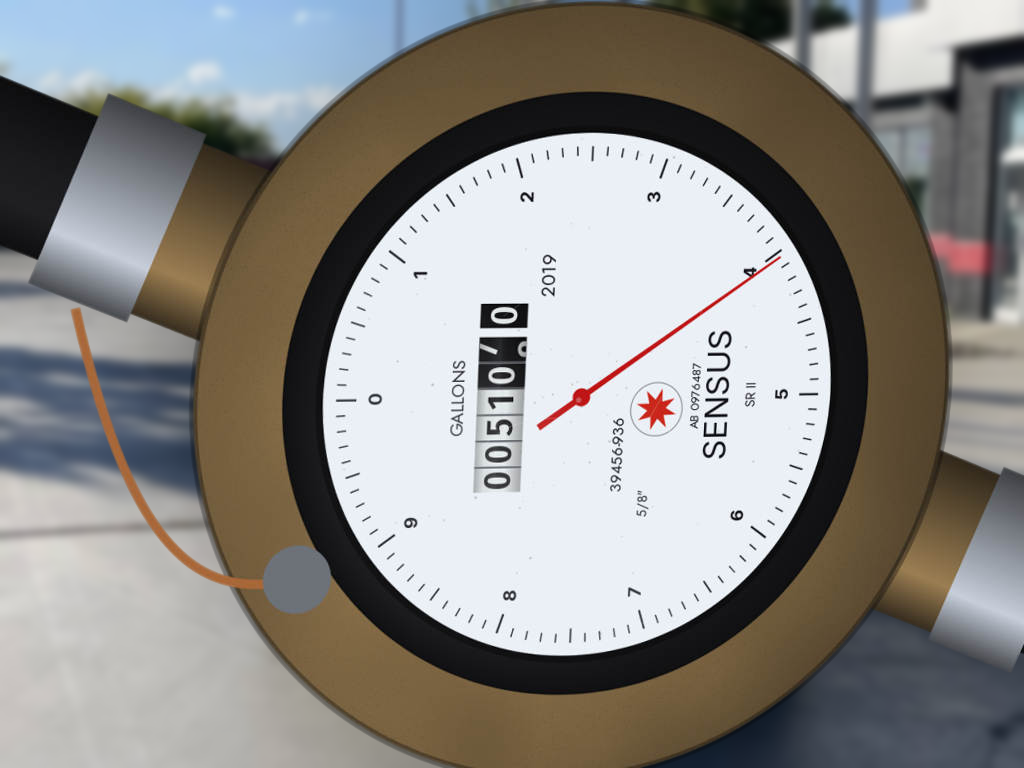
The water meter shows 51074.0 (gal)
